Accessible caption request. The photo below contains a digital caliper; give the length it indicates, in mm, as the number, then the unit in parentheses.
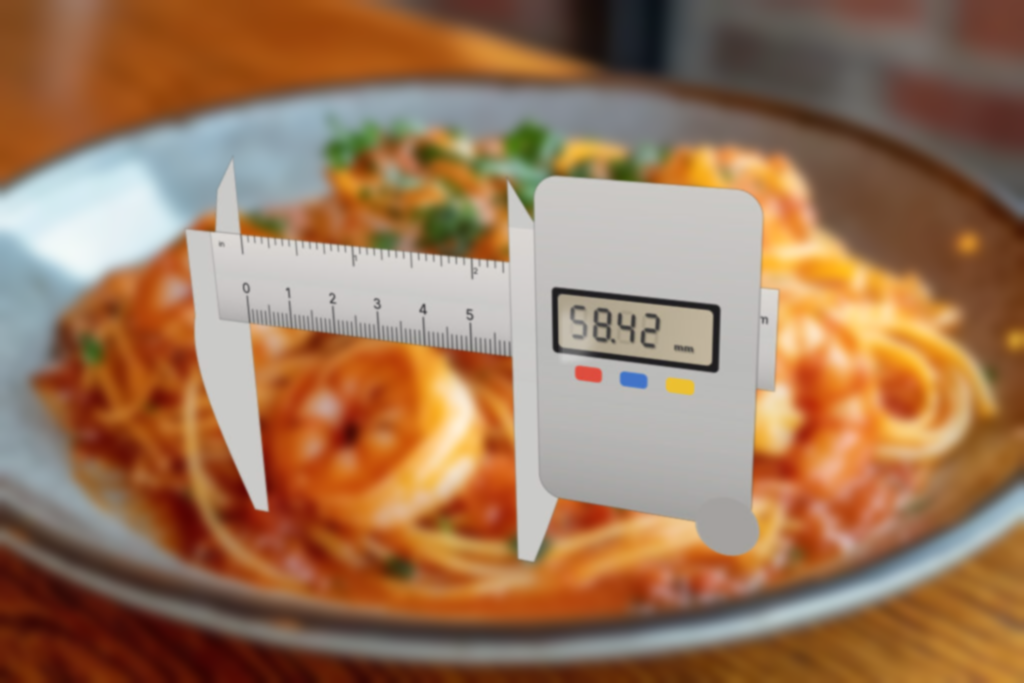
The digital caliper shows 58.42 (mm)
